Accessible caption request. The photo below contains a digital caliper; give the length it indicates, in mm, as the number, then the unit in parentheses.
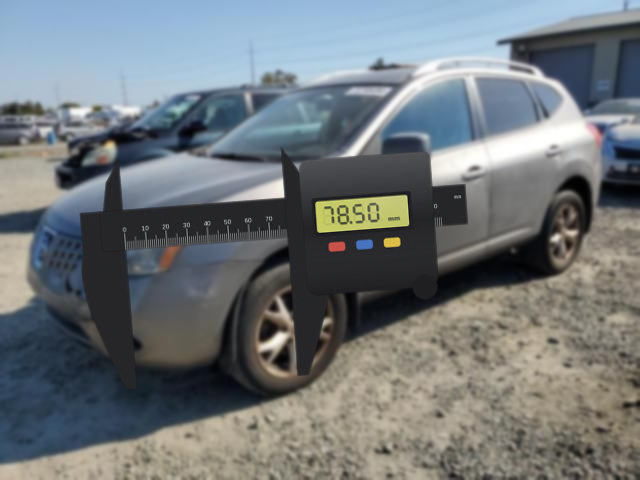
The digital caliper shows 78.50 (mm)
